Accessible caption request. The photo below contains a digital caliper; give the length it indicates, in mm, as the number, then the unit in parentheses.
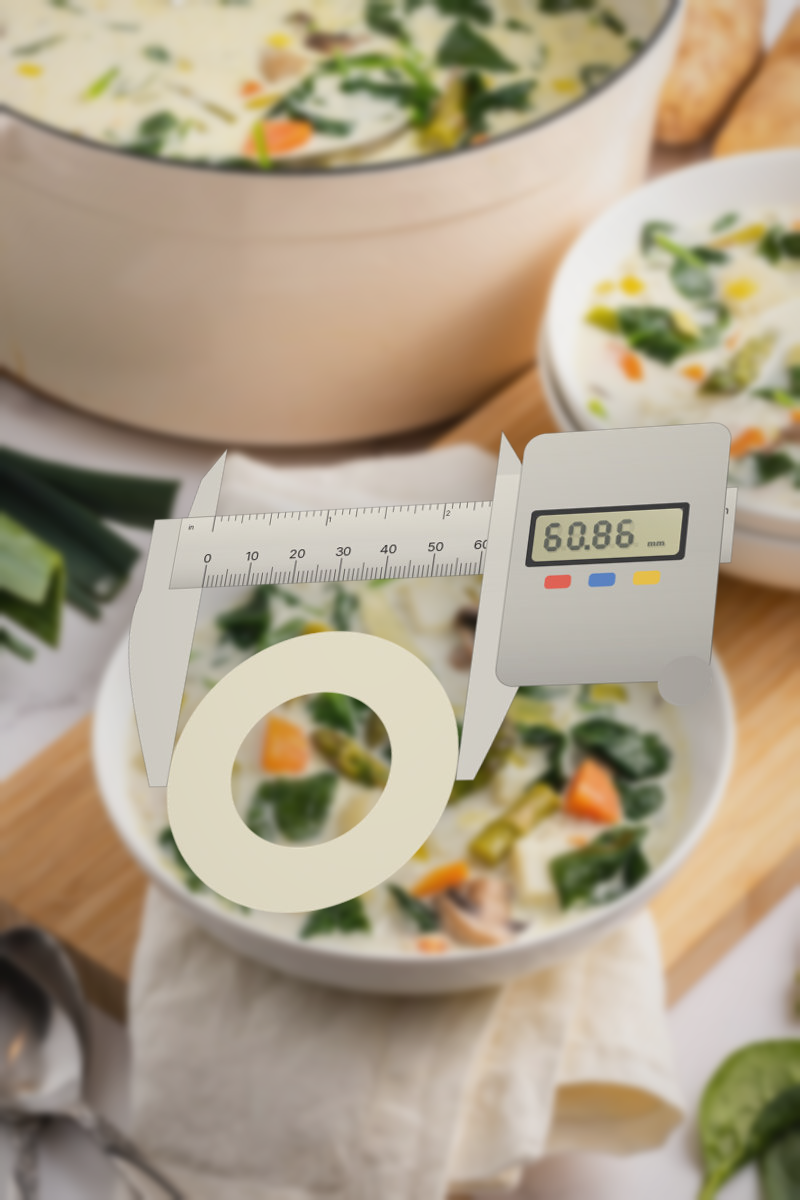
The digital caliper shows 60.86 (mm)
